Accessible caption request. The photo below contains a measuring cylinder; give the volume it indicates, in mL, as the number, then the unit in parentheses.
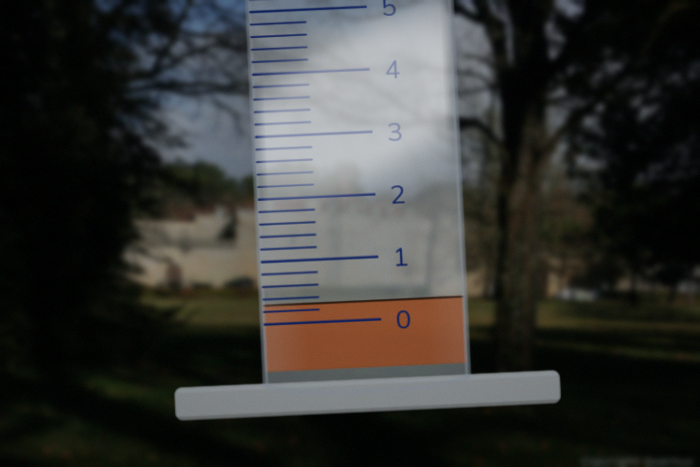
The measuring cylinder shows 0.3 (mL)
